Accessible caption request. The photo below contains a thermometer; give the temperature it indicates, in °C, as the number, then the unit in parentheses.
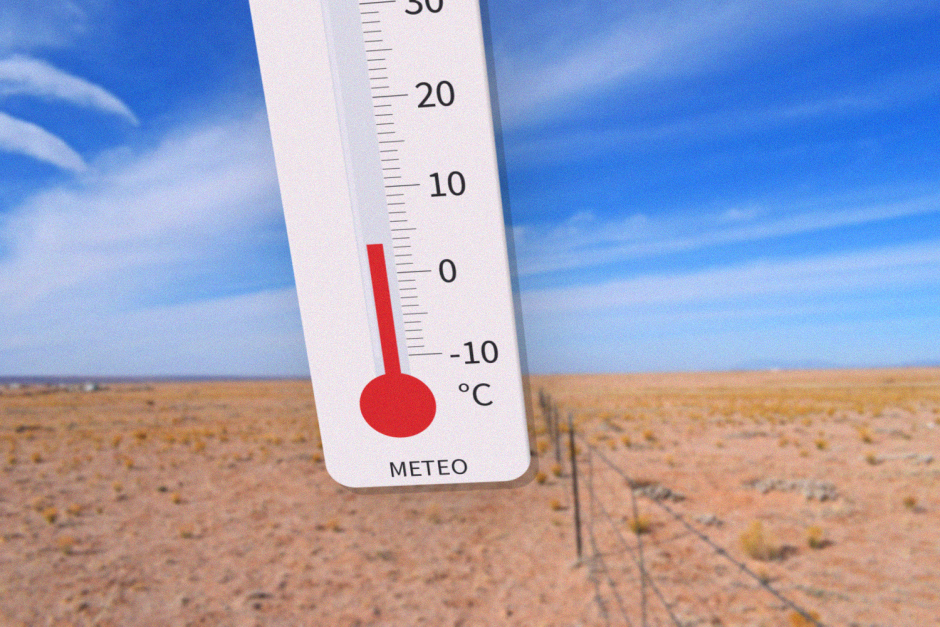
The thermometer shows 3.5 (°C)
